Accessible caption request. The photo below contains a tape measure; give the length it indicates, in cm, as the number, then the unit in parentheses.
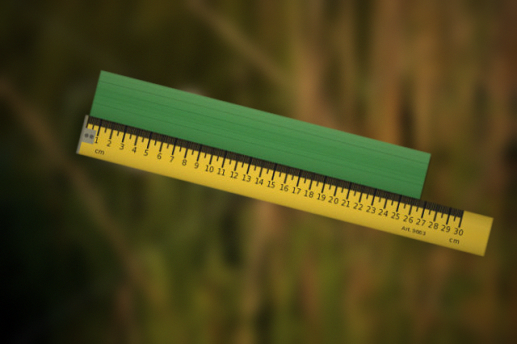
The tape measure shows 26.5 (cm)
